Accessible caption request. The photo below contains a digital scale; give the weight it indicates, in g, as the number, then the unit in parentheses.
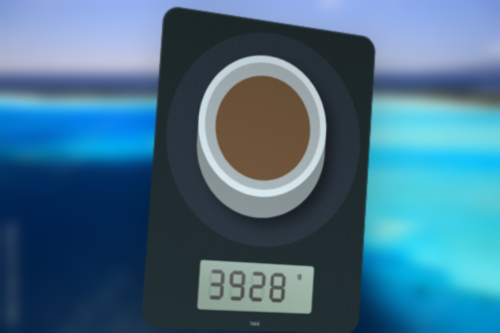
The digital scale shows 3928 (g)
